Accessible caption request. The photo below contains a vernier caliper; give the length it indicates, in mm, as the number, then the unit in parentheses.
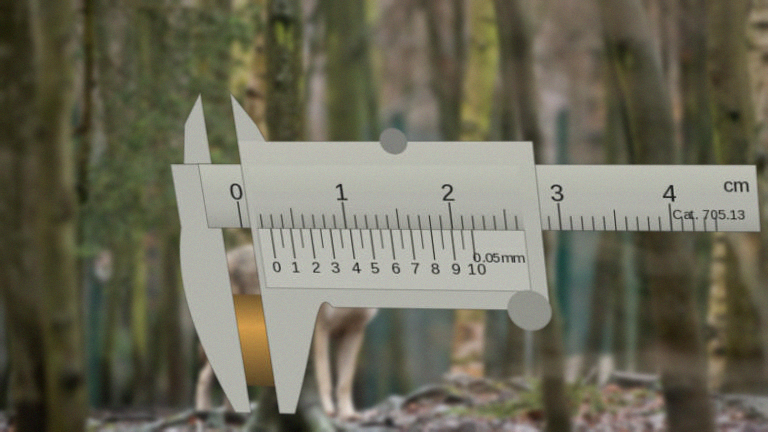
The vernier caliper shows 2.8 (mm)
